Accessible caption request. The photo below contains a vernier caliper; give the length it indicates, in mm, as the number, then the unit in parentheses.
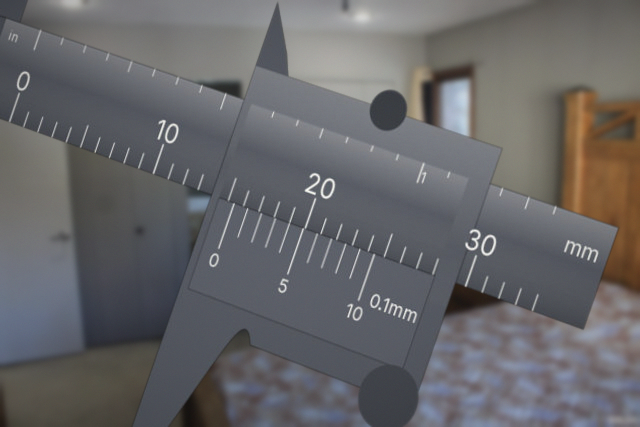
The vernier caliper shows 15.4 (mm)
